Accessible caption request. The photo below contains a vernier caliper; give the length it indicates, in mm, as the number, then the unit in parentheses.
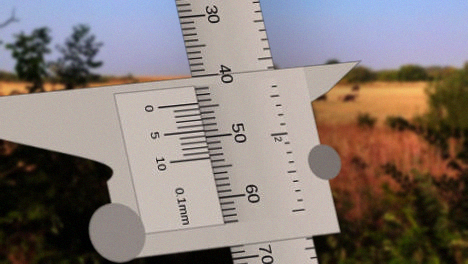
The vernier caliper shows 44.4 (mm)
